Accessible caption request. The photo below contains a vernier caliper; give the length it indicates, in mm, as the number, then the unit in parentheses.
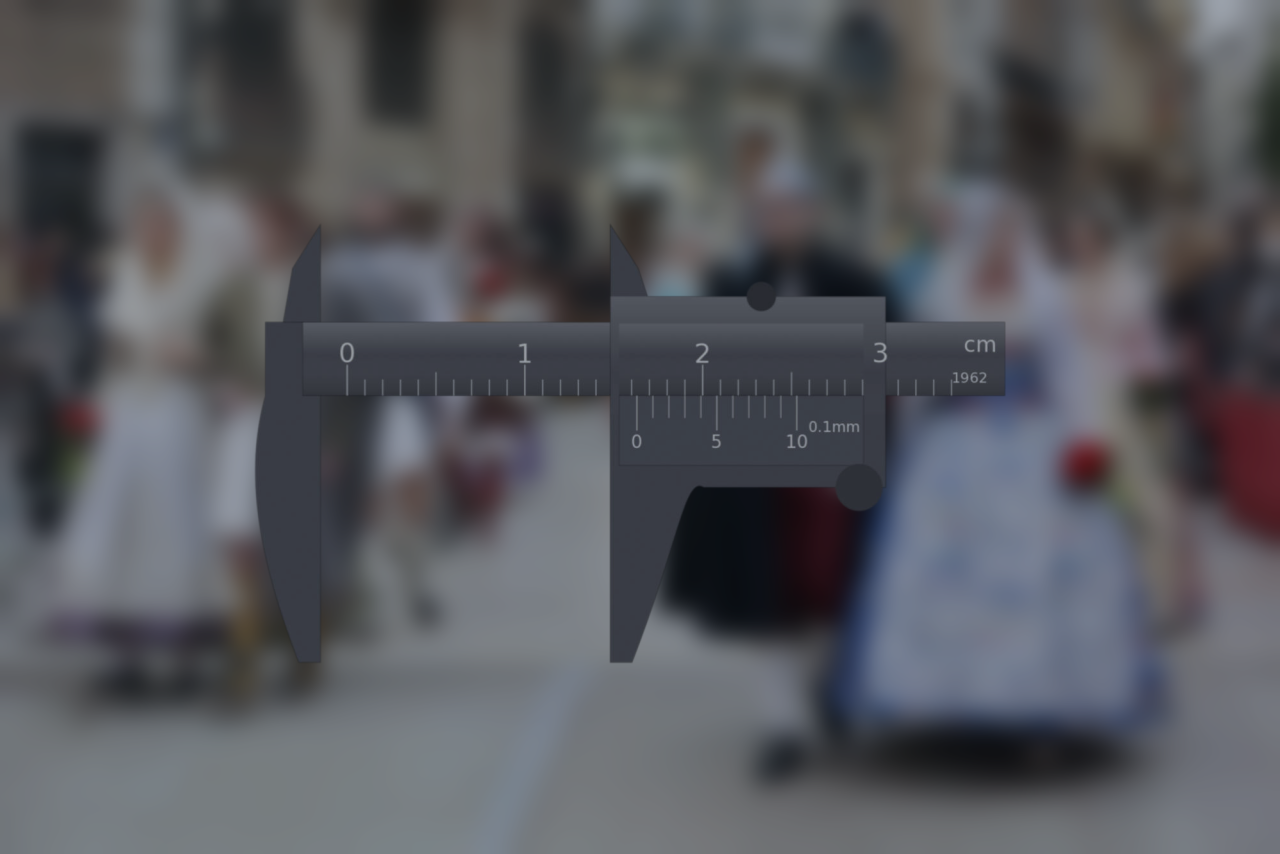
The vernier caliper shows 16.3 (mm)
